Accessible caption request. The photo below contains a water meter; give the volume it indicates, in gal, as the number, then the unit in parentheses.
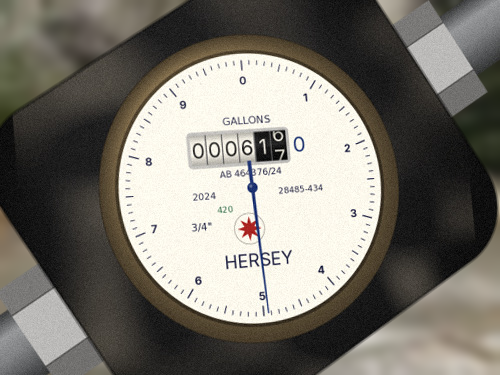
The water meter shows 6164.9 (gal)
